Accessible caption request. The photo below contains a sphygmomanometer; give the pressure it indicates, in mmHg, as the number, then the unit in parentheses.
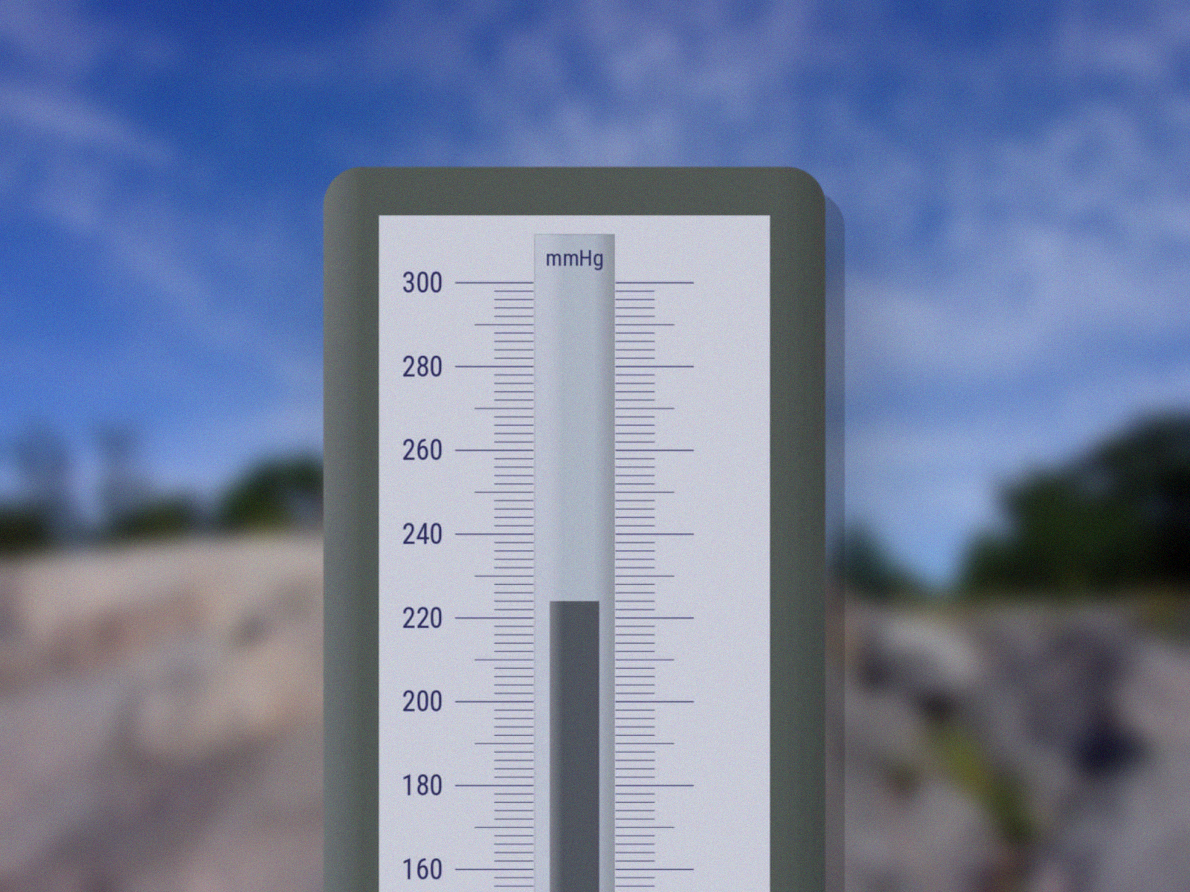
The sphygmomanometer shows 224 (mmHg)
